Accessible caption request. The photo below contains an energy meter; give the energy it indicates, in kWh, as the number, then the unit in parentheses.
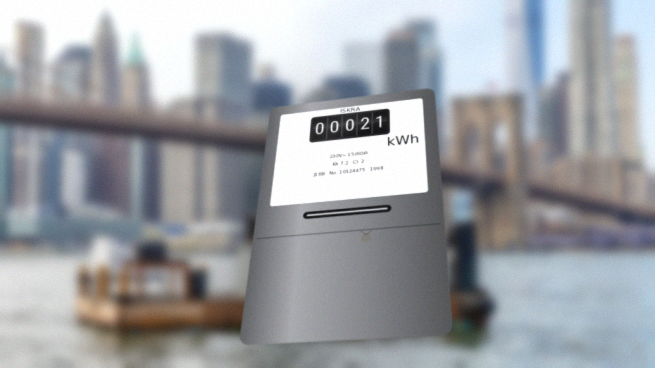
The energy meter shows 21 (kWh)
